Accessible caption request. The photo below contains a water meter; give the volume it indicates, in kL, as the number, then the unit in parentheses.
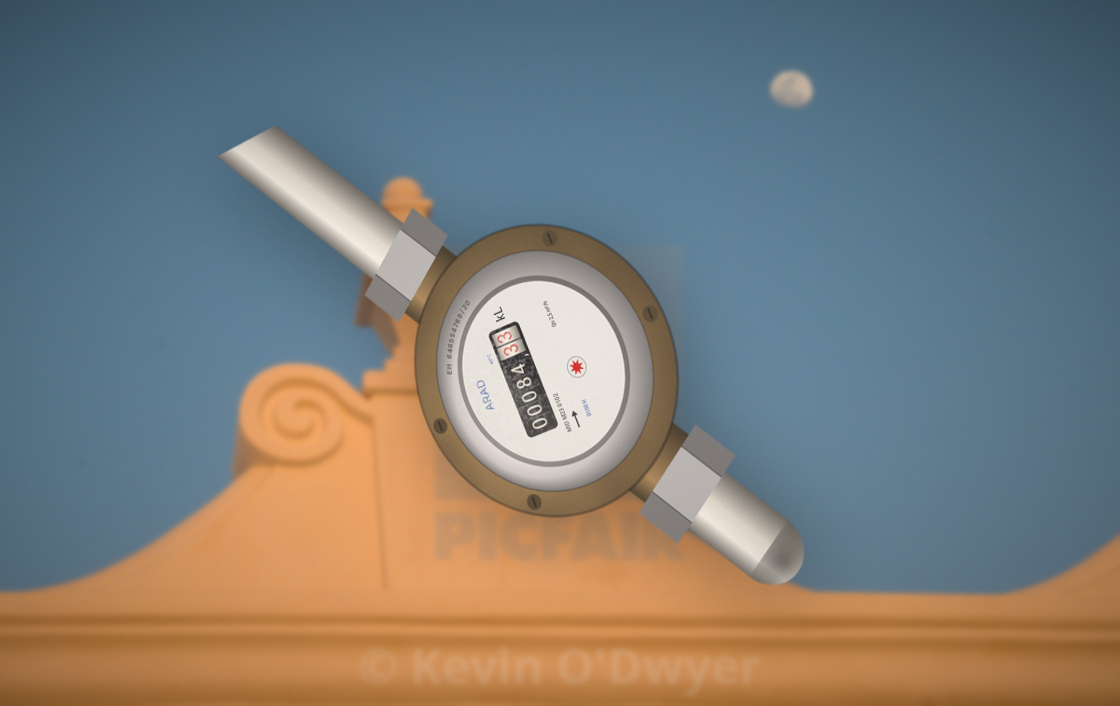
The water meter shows 84.33 (kL)
